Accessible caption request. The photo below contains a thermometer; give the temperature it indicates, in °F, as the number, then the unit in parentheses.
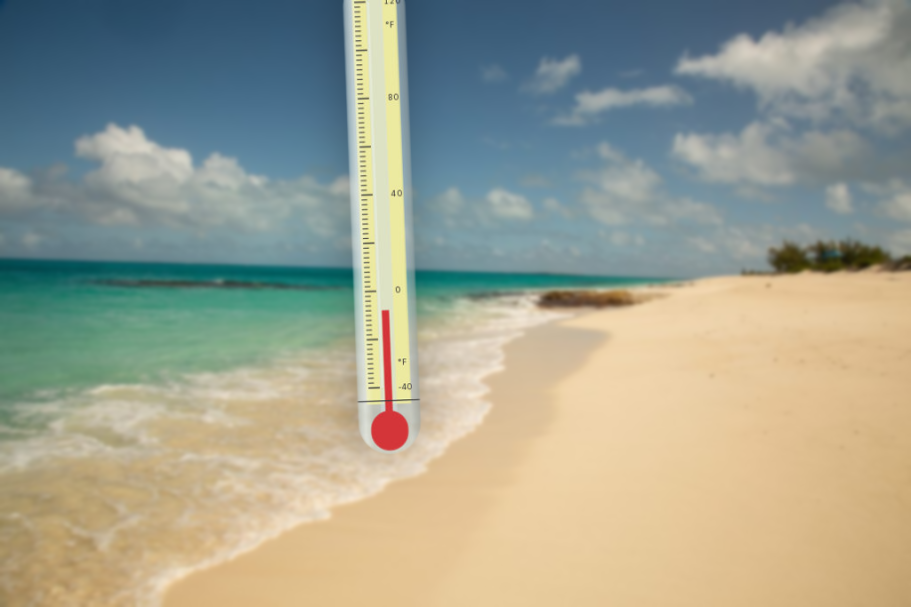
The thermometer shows -8 (°F)
